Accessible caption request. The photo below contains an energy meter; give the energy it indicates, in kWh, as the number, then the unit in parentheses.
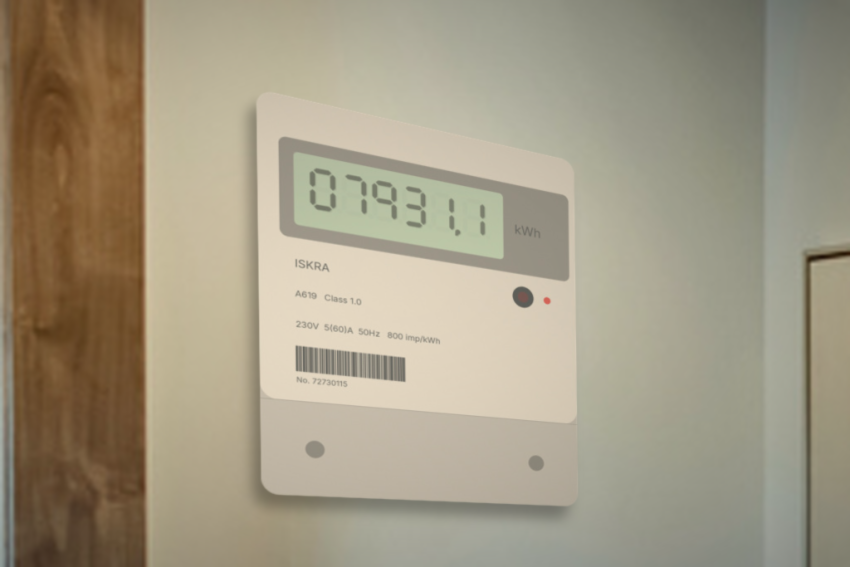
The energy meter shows 7931.1 (kWh)
